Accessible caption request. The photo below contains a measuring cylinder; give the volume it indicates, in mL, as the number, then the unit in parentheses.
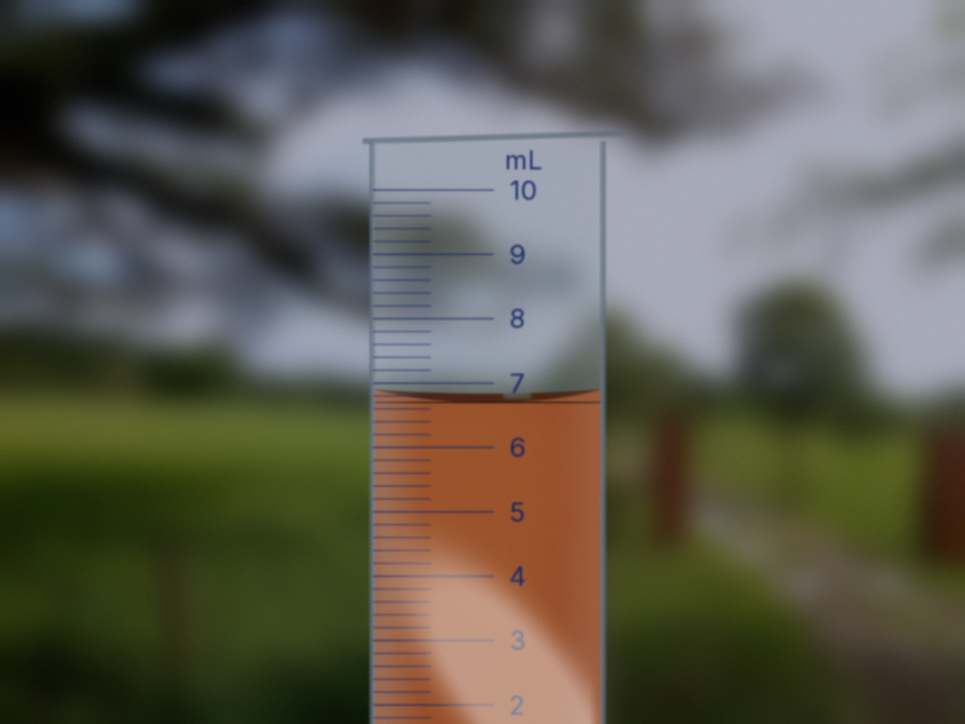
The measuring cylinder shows 6.7 (mL)
